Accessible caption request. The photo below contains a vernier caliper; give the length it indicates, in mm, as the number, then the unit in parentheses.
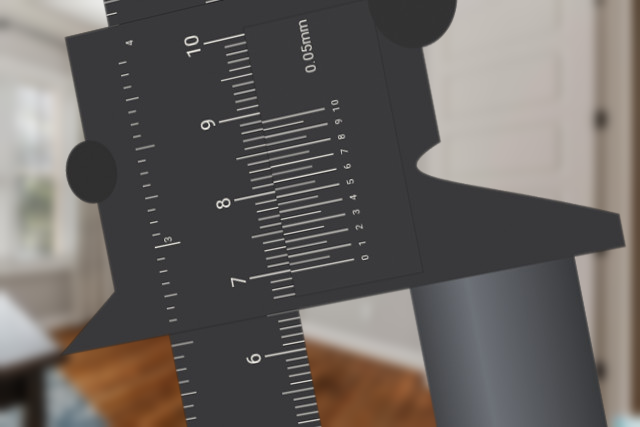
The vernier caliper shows 69.8 (mm)
